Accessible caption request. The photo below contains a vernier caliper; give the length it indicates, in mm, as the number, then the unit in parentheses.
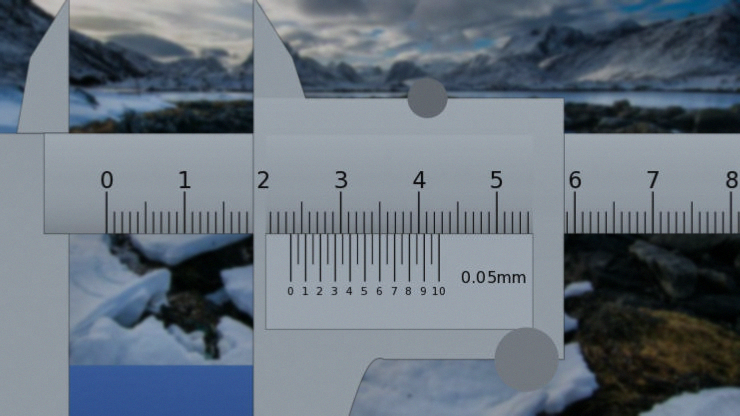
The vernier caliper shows 23.6 (mm)
